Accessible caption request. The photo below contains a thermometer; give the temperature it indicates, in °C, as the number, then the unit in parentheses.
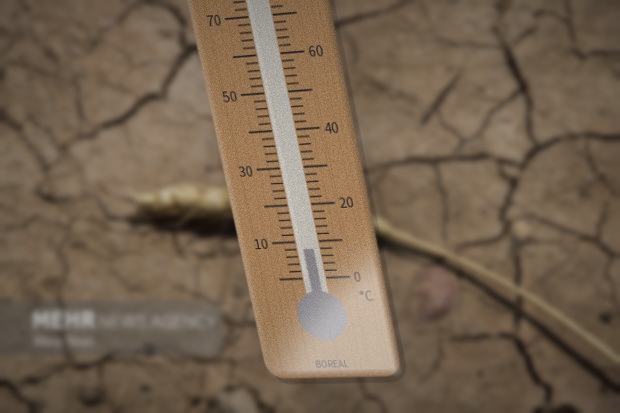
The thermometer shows 8 (°C)
